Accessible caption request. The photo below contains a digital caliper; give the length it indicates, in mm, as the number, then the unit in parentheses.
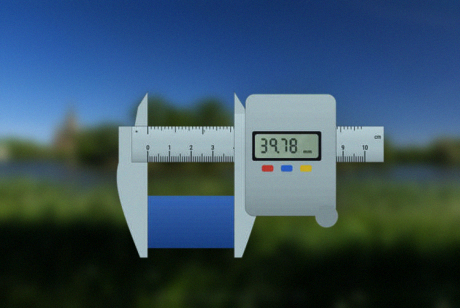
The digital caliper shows 39.78 (mm)
